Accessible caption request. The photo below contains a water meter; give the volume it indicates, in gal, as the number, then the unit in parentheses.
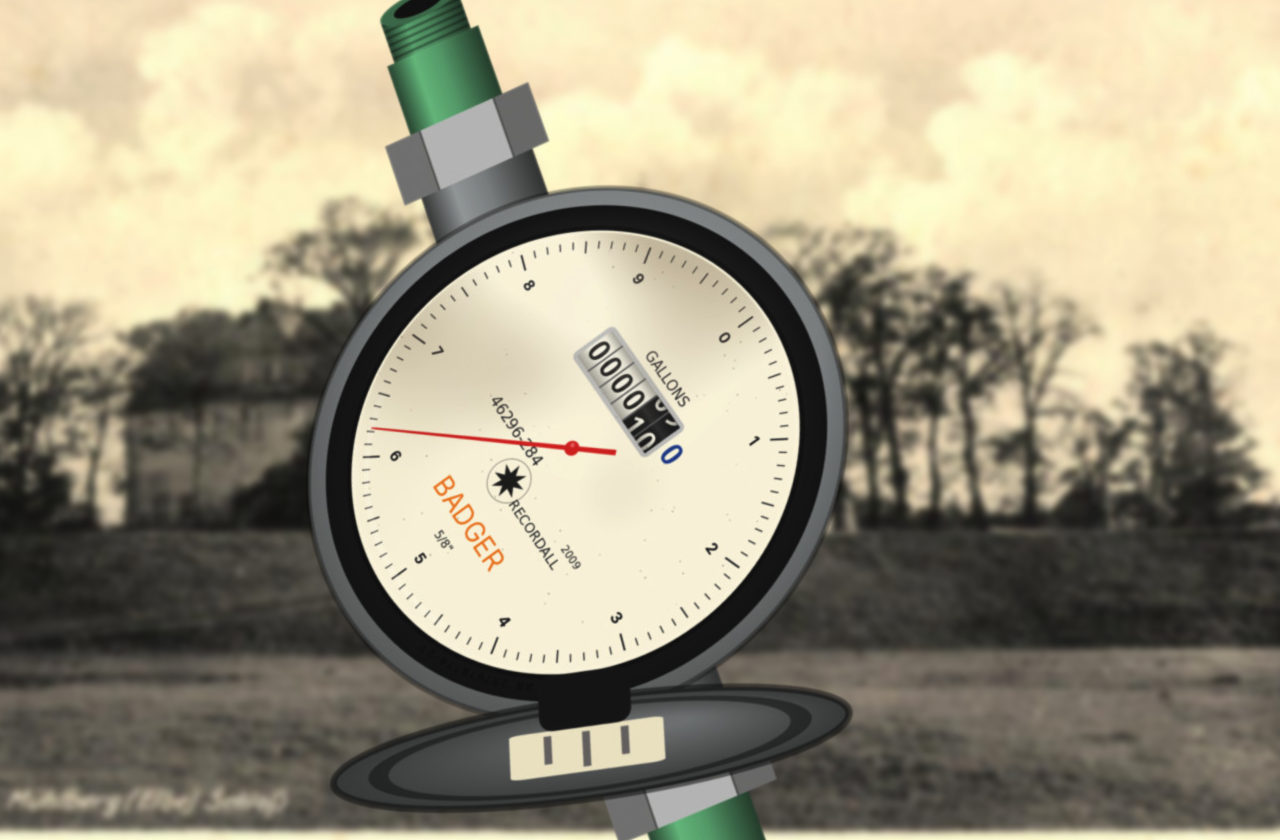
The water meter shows 96.2 (gal)
